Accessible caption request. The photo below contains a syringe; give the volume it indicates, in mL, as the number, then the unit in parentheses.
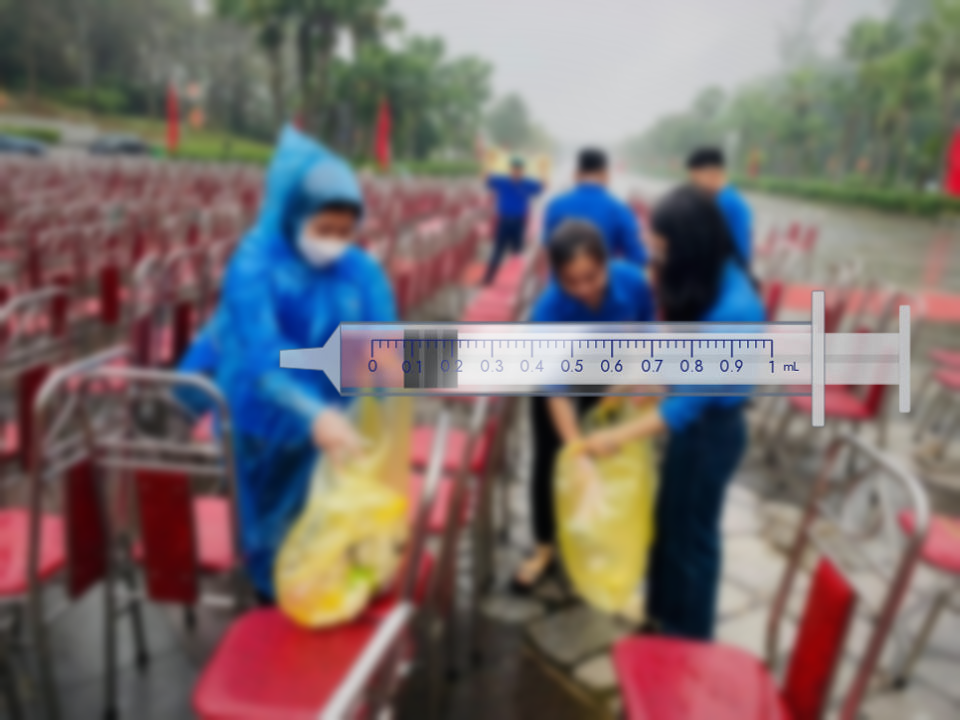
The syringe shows 0.08 (mL)
